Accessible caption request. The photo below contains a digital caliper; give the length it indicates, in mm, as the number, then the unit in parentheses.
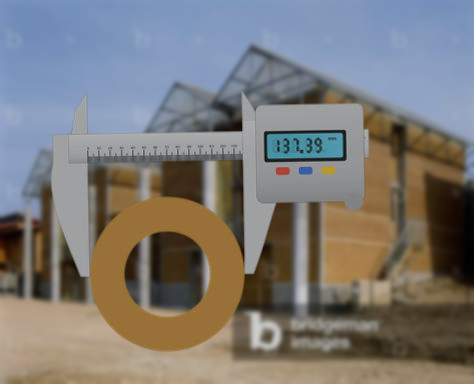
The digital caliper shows 137.39 (mm)
